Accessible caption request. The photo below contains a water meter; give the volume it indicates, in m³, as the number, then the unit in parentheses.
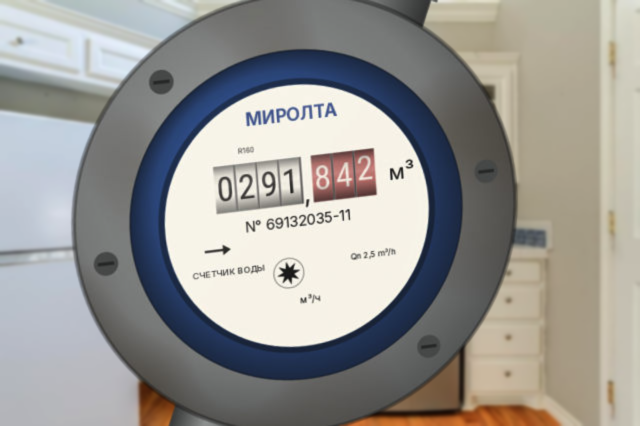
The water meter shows 291.842 (m³)
